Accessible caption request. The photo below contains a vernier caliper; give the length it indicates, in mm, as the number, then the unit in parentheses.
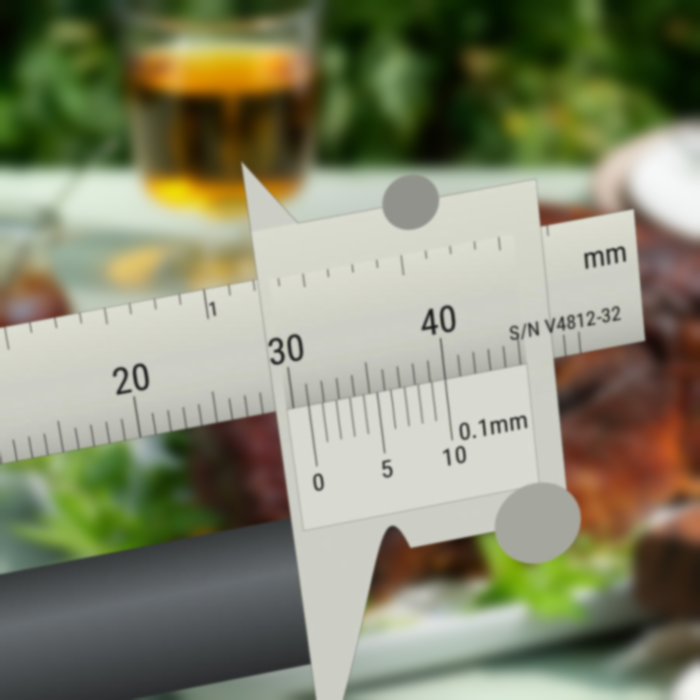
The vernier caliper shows 31.0 (mm)
